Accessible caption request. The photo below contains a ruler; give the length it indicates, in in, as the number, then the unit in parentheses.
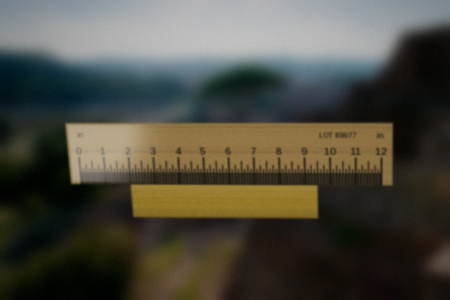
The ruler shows 7.5 (in)
